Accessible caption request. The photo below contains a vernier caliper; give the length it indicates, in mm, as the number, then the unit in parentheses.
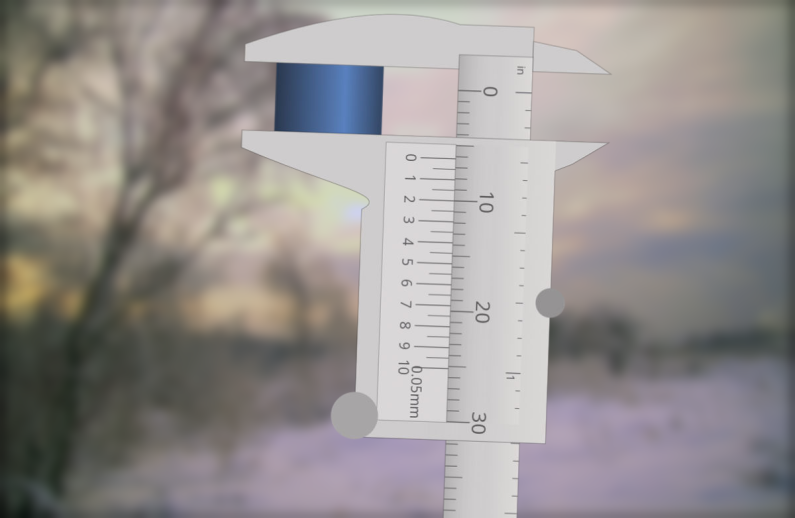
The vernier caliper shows 6.2 (mm)
